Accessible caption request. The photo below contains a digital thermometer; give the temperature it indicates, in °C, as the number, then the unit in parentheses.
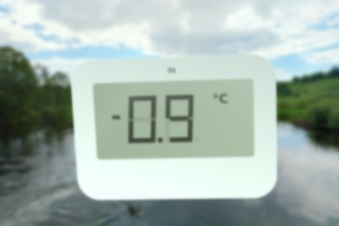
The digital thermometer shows -0.9 (°C)
